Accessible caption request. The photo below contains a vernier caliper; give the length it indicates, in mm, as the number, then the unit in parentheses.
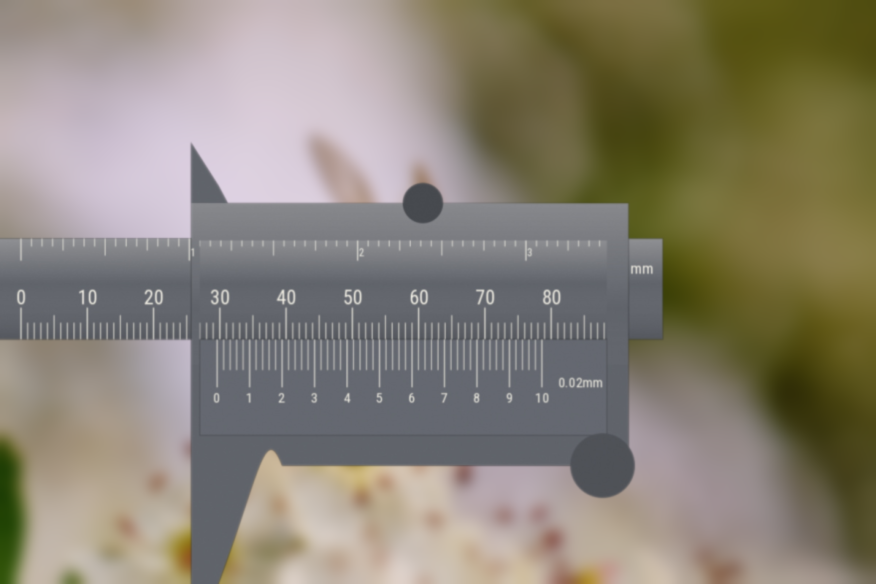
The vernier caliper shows 29.6 (mm)
